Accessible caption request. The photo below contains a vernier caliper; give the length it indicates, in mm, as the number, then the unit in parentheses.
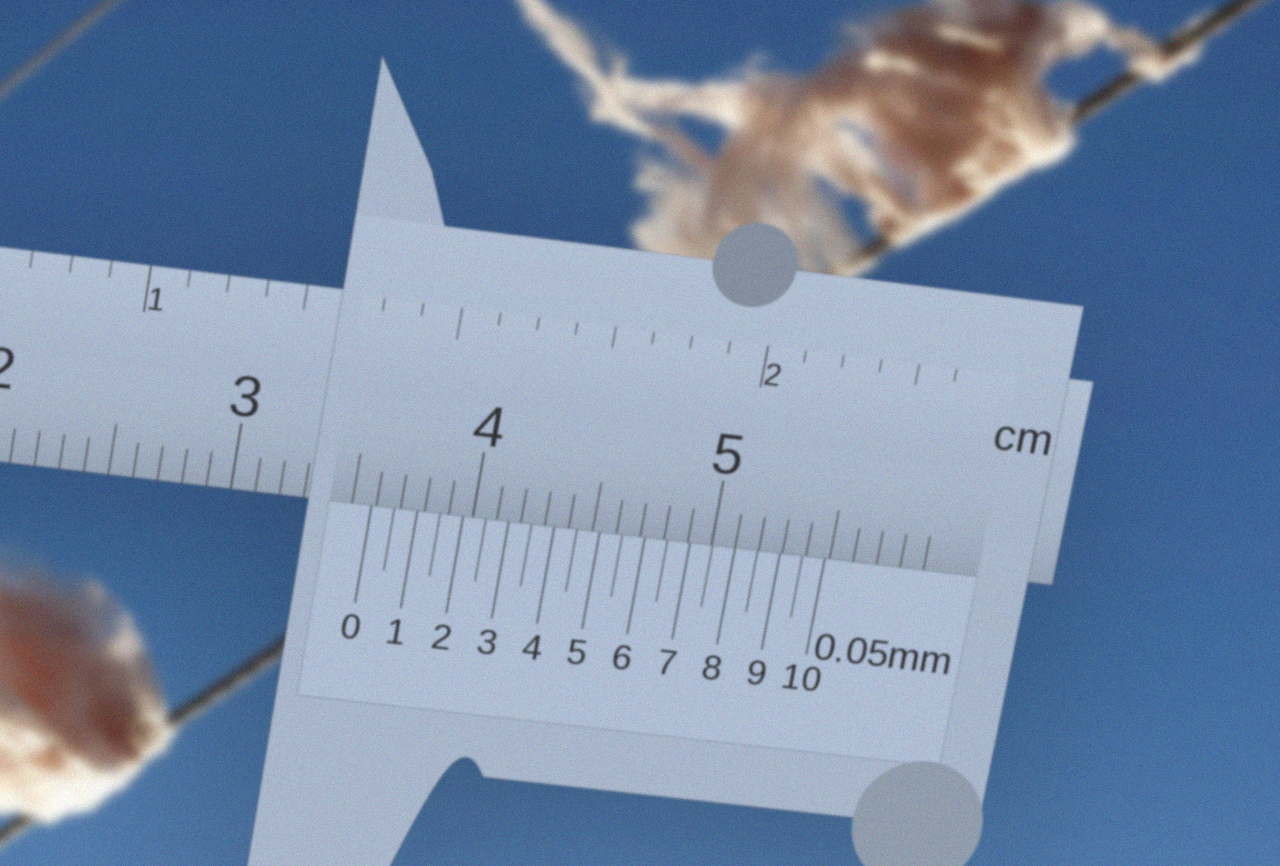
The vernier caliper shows 35.8 (mm)
